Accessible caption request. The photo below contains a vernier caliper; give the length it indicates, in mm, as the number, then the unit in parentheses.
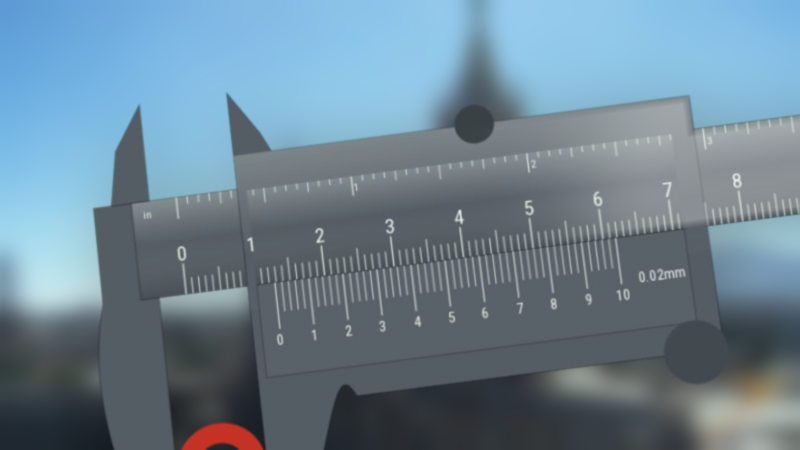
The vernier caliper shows 12.8 (mm)
